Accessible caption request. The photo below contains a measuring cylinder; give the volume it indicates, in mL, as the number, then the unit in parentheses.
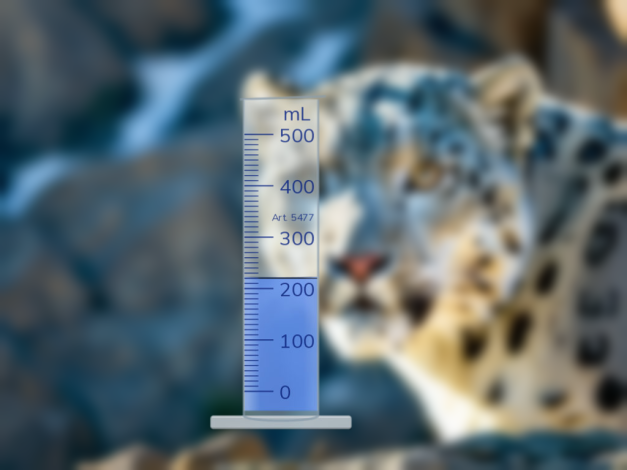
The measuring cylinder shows 220 (mL)
